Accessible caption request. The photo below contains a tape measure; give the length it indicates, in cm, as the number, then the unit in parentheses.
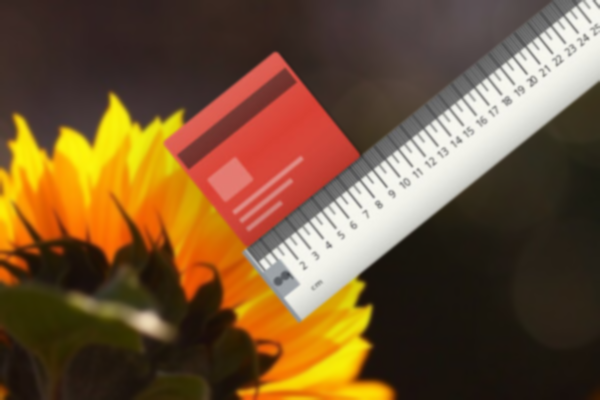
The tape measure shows 9 (cm)
